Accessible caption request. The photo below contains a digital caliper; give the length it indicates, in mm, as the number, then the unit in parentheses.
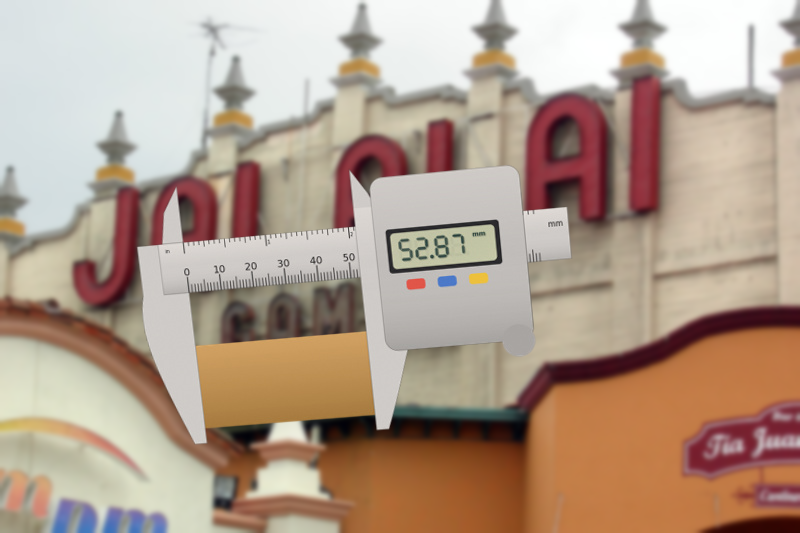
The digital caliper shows 52.87 (mm)
